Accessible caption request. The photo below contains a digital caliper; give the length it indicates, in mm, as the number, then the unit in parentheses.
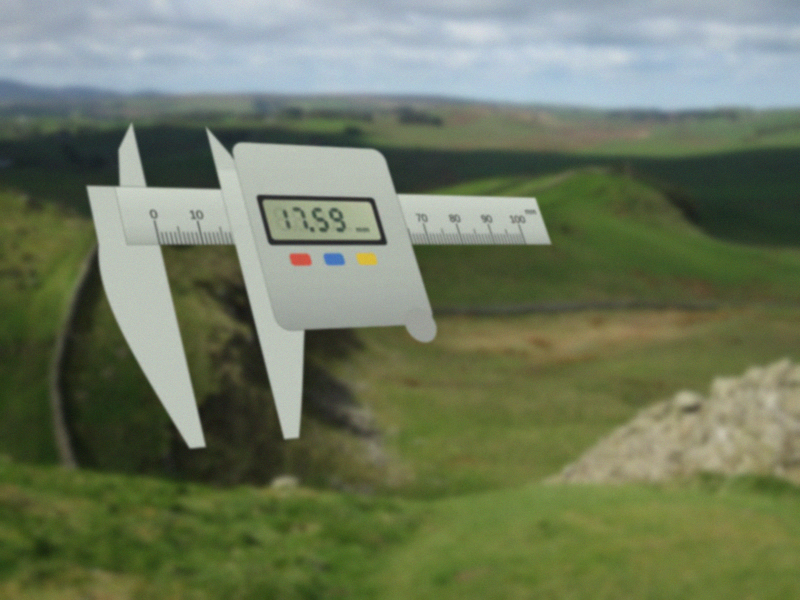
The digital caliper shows 17.59 (mm)
